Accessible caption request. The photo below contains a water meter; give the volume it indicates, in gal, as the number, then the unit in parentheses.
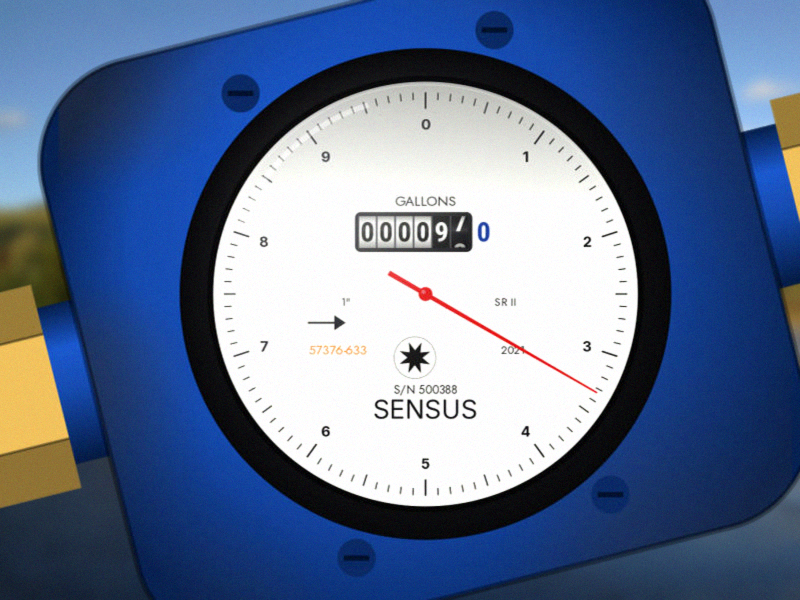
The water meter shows 973.3 (gal)
